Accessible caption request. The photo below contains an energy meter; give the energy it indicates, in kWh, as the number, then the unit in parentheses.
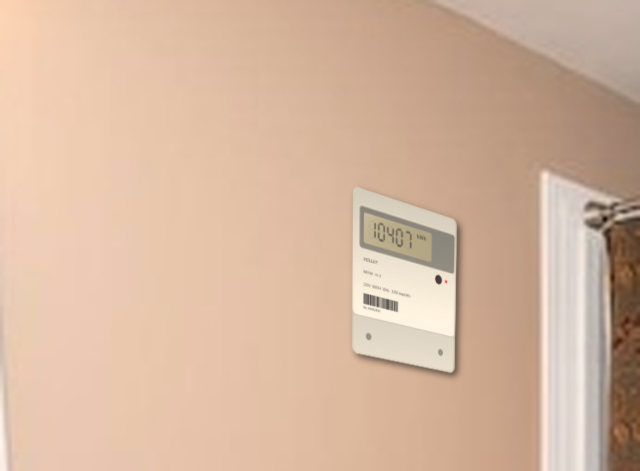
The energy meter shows 10407 (kWh)
